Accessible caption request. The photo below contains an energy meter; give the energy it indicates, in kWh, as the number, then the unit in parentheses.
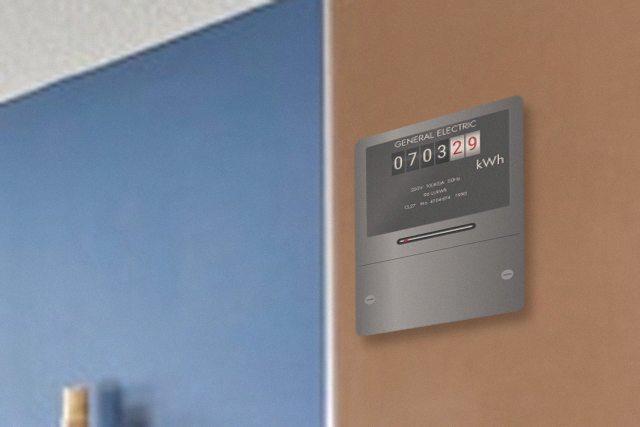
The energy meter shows 703.29 (kWh)
